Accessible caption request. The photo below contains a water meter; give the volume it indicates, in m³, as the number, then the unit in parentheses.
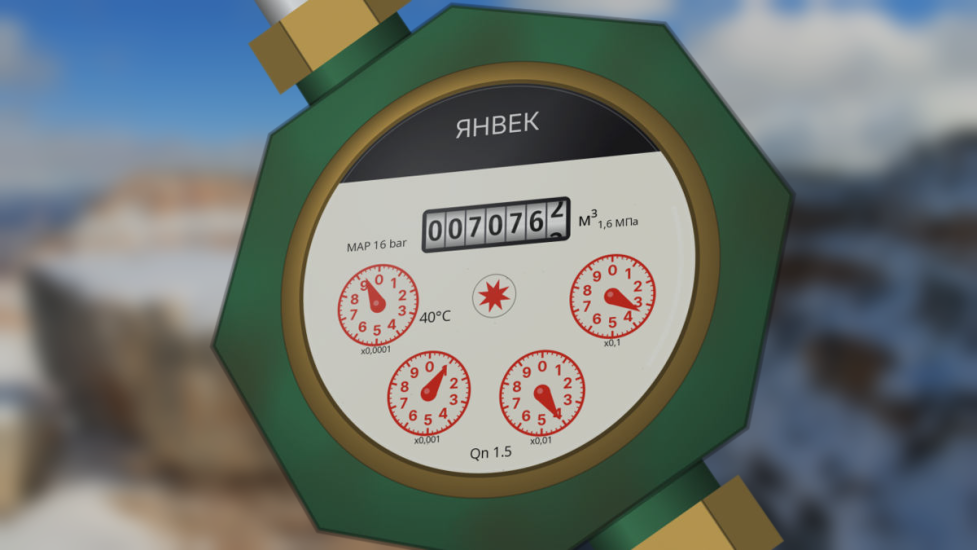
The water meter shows 70762.3409 (m³)
